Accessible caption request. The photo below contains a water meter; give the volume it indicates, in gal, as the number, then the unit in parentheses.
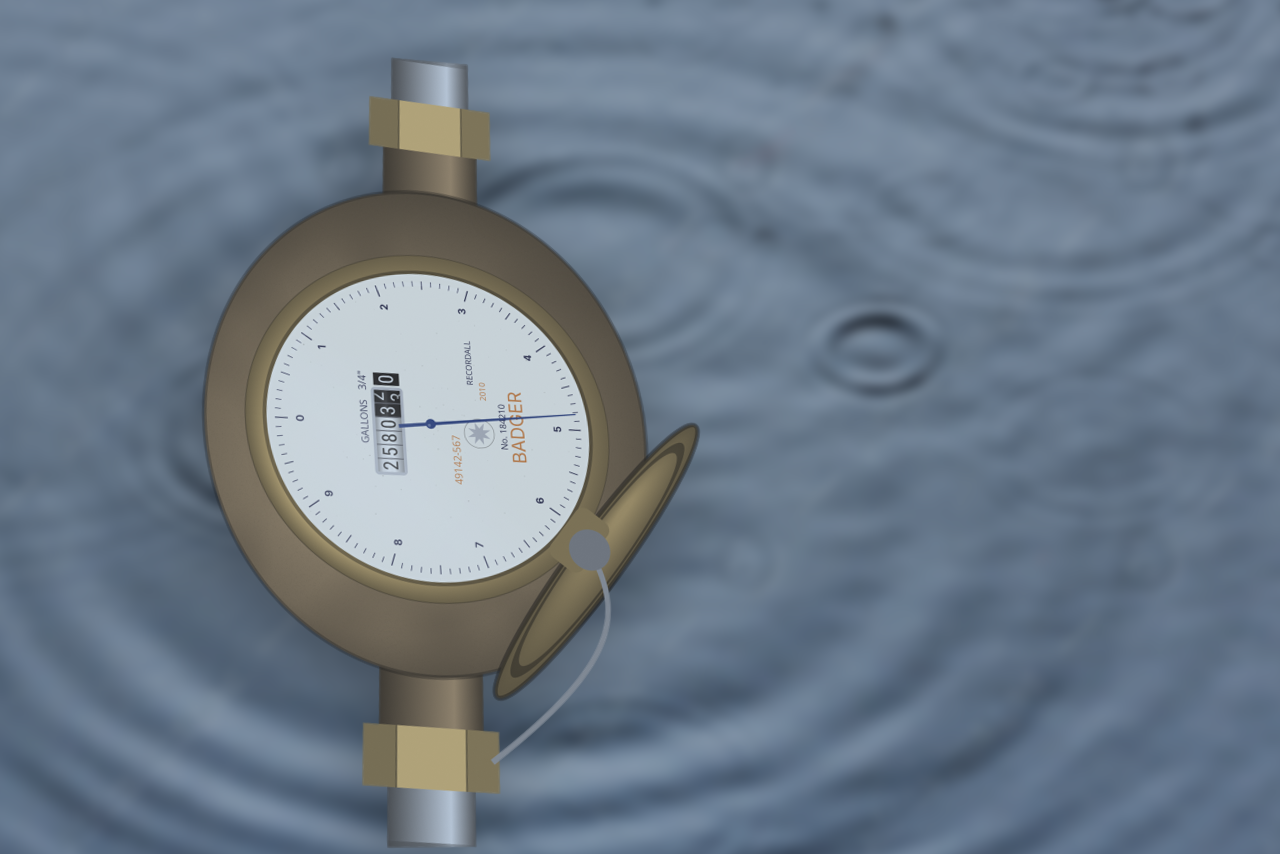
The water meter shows 2580324.8 (gal)
